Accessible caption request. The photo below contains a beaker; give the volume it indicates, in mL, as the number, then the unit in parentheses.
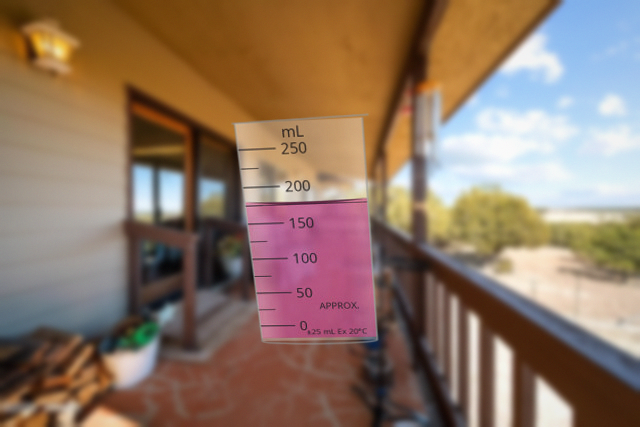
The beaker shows 175 (mL)
